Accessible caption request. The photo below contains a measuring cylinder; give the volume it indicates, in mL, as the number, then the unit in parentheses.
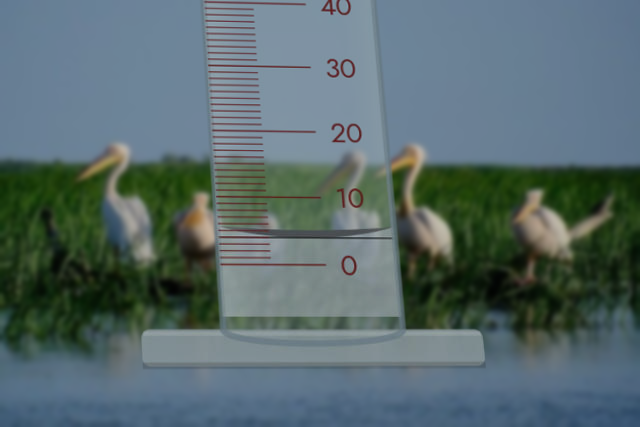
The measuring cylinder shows 4 (mL)
